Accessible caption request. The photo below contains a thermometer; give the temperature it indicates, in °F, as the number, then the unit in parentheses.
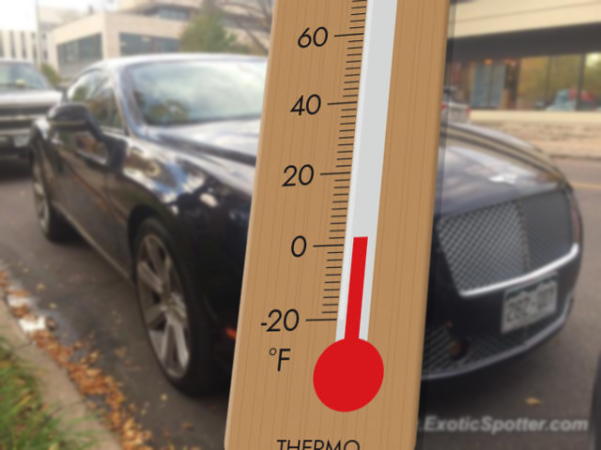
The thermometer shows 2 (°F)
